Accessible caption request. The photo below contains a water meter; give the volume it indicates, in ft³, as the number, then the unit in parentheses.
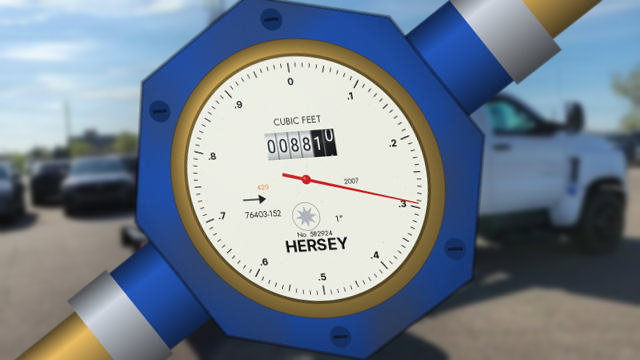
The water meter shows 8810.29 (ft³)
